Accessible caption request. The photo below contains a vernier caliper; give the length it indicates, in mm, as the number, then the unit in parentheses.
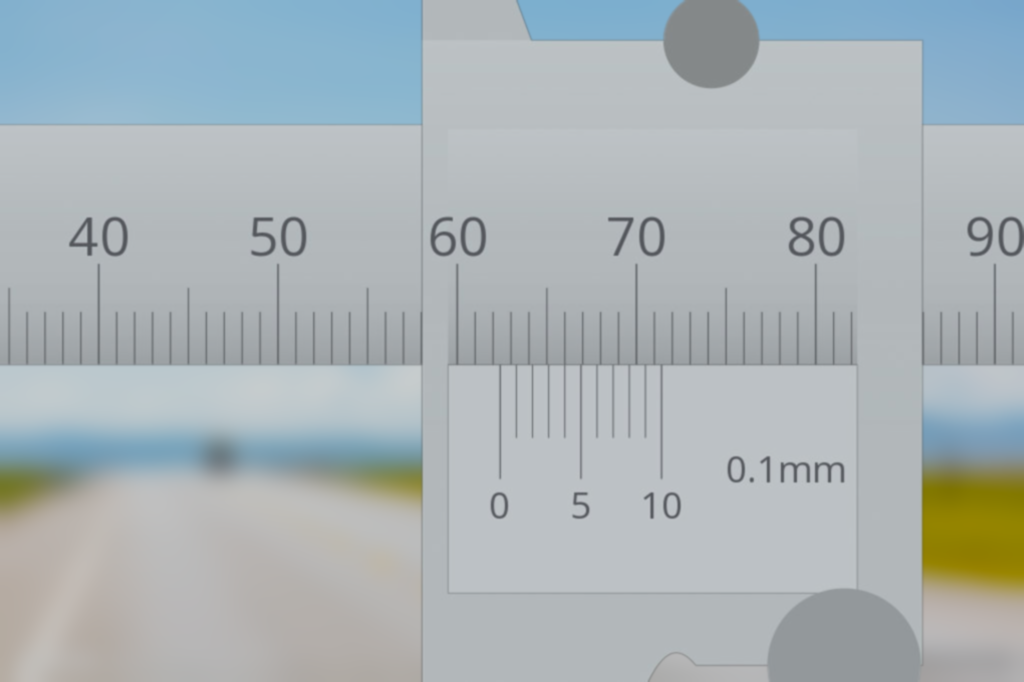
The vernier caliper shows 62.4 (mm)
